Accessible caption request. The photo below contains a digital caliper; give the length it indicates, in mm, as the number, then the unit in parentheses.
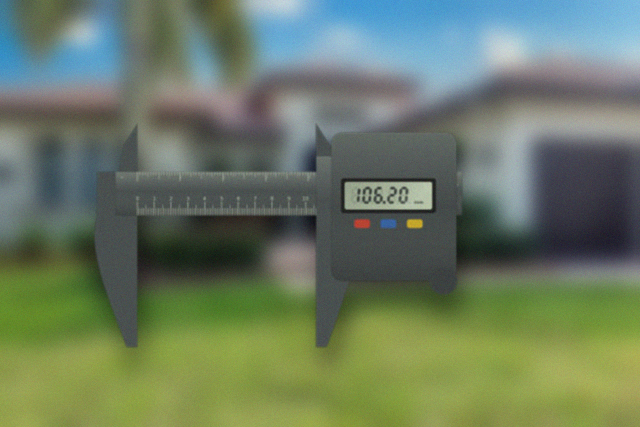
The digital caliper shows 106.20 (mm)
